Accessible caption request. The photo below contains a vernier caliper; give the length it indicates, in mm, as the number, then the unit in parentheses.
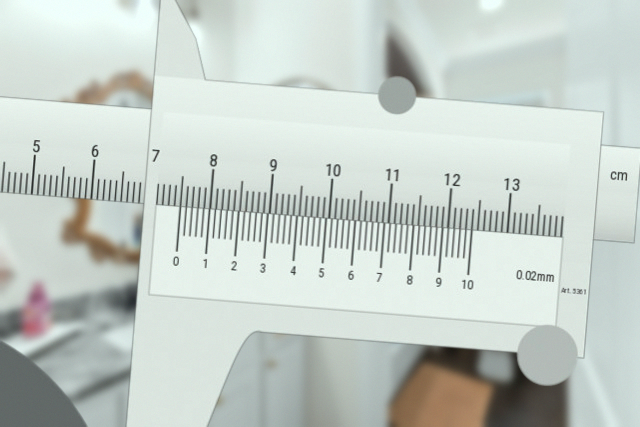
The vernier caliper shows 75.0 (mm)
